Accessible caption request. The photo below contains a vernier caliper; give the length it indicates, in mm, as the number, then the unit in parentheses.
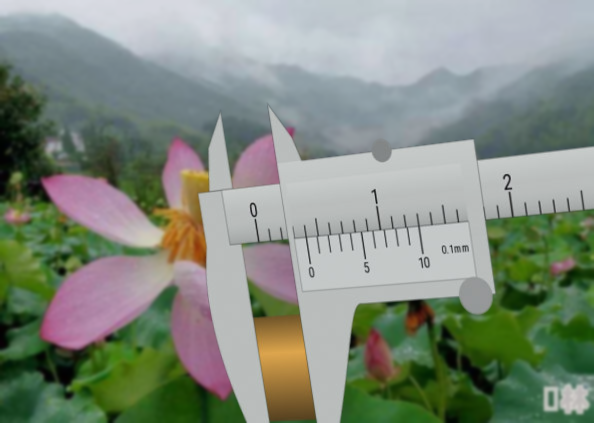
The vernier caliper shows 4.0 (mm)
